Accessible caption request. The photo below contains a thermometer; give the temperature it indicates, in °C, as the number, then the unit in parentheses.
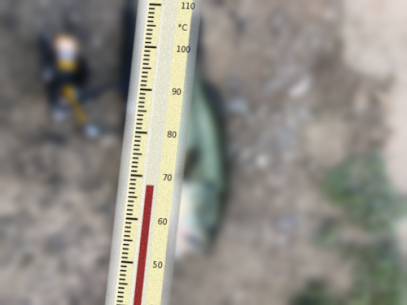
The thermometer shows 68 (°C)
